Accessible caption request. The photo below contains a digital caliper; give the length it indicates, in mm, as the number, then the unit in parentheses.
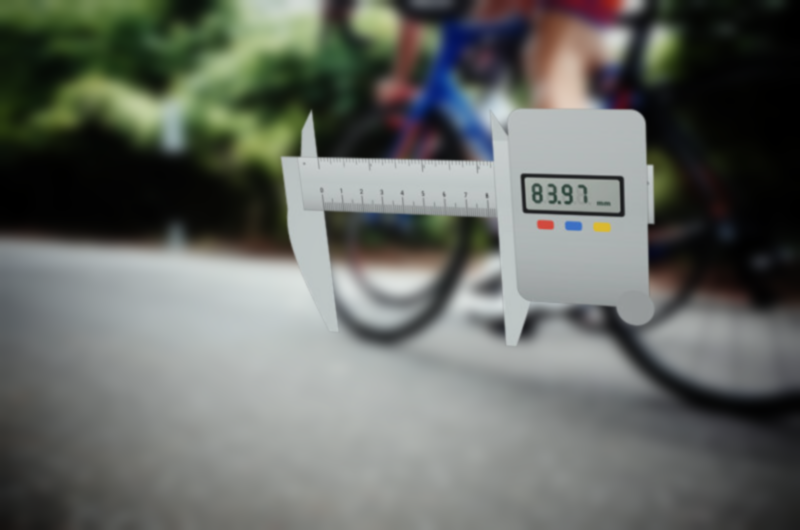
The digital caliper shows 83.97 (mm)
